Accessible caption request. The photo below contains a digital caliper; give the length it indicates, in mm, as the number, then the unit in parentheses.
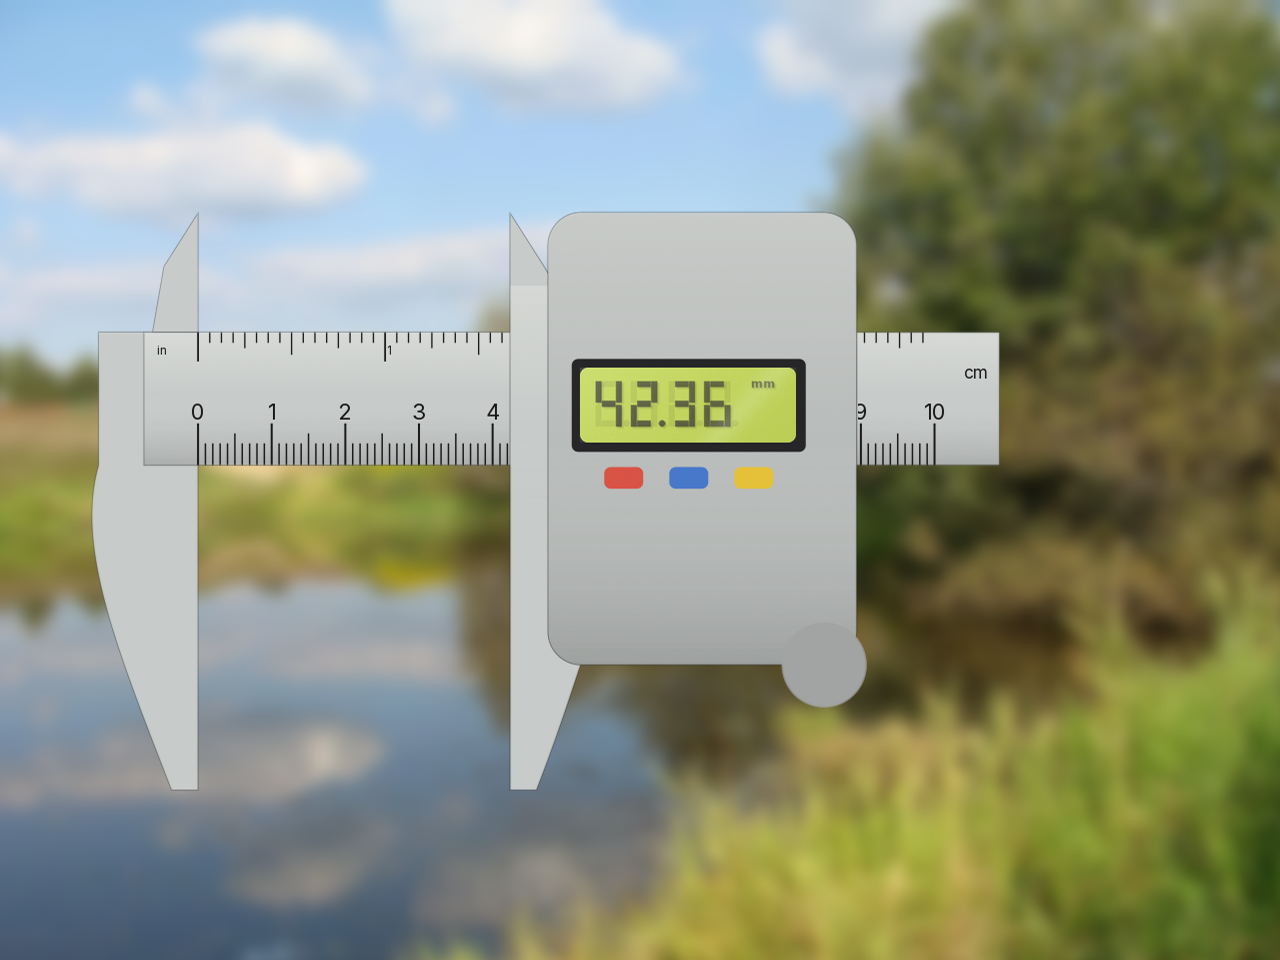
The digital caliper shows 42.36 (mm)
